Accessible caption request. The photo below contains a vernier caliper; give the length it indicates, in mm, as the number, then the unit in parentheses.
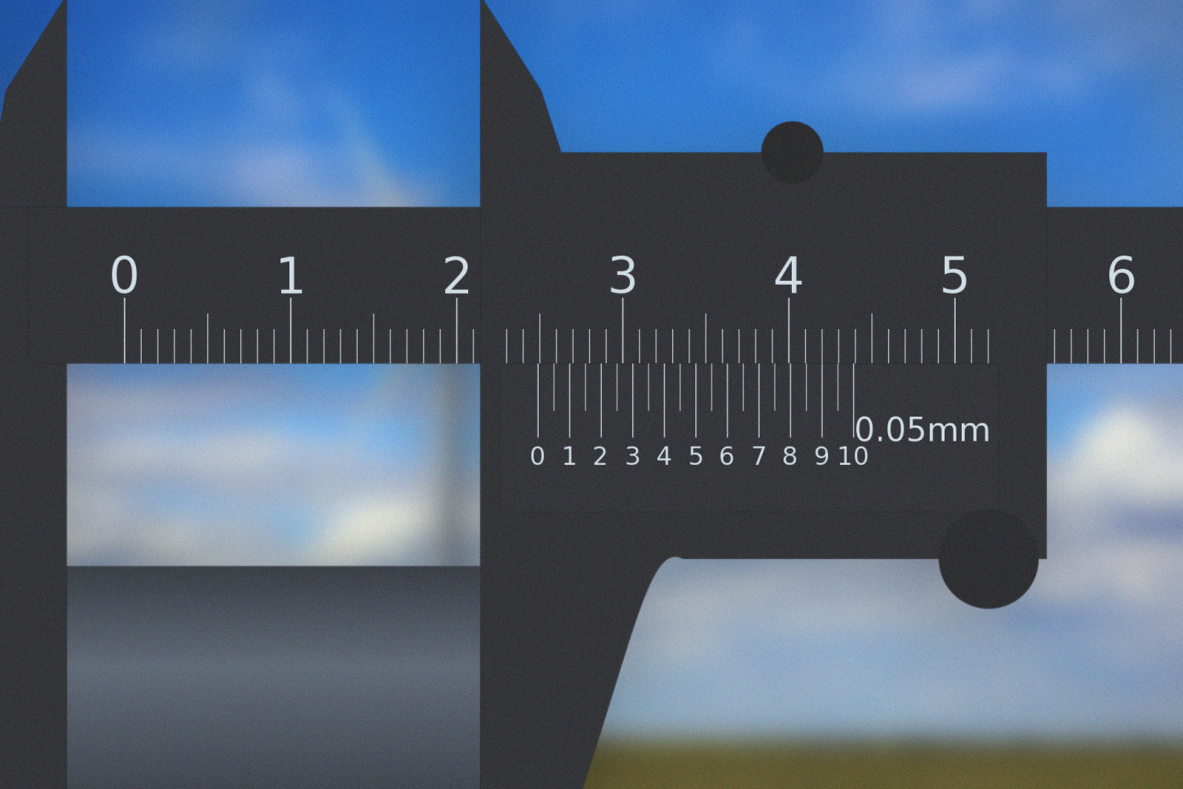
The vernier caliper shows 24.9 (mm)
